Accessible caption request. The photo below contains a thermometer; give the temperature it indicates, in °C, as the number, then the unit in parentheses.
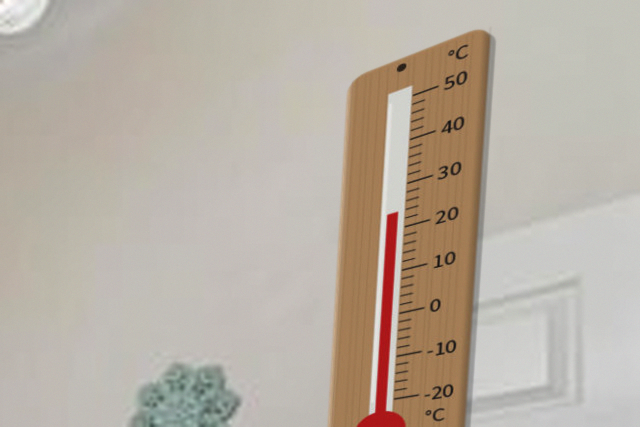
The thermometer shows 24 (°C)
